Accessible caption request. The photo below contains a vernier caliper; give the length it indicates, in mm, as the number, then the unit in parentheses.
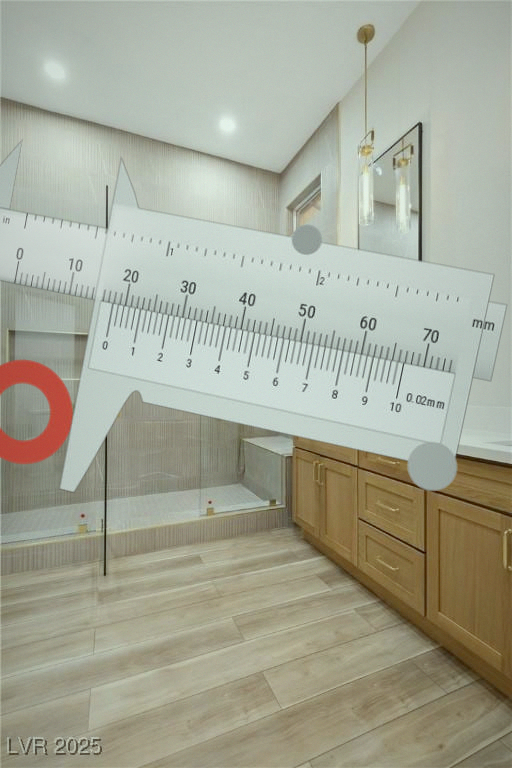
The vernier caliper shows 17.8 (mm)
